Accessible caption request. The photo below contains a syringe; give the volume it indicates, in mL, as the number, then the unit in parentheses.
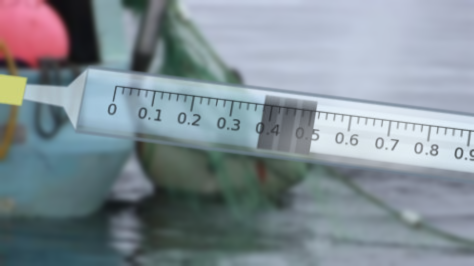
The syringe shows 0.38 (mL)
